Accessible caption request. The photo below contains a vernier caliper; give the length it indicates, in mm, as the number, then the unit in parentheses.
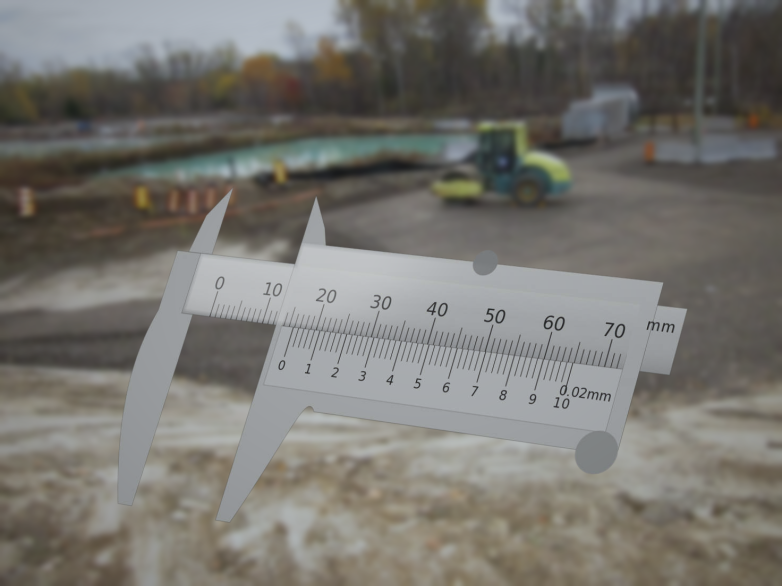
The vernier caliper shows 15.8 (mm)
